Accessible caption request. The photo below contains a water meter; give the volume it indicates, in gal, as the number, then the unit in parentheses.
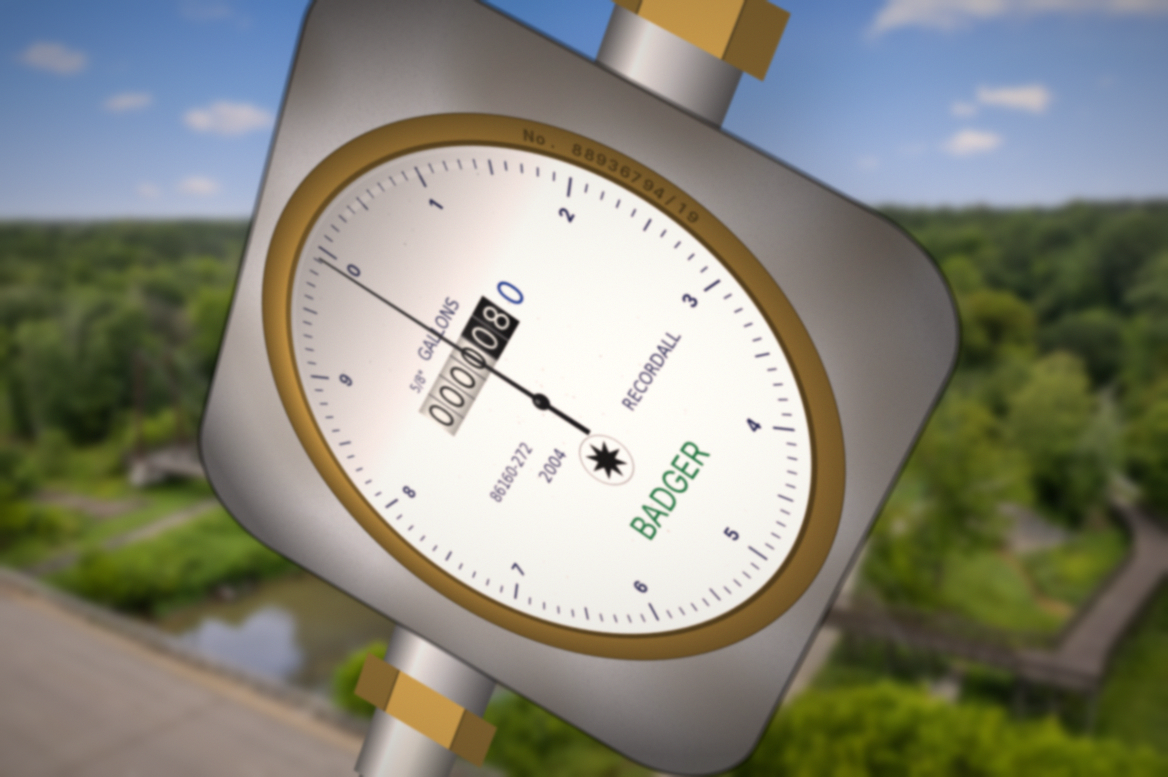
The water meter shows 79.9 (gal)
